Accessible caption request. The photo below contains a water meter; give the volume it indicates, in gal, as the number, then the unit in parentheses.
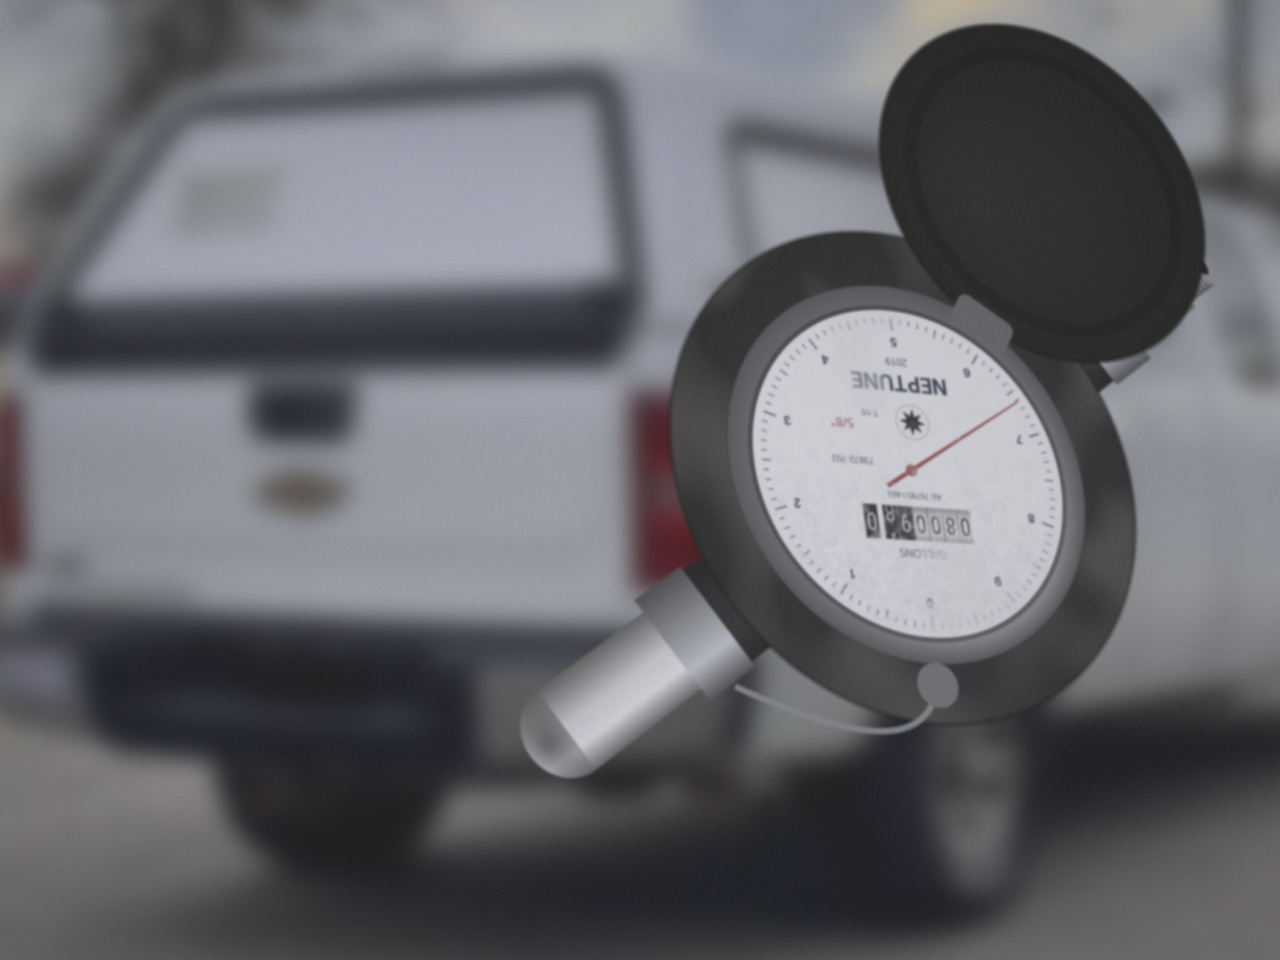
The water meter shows 800976.6 (gal)
